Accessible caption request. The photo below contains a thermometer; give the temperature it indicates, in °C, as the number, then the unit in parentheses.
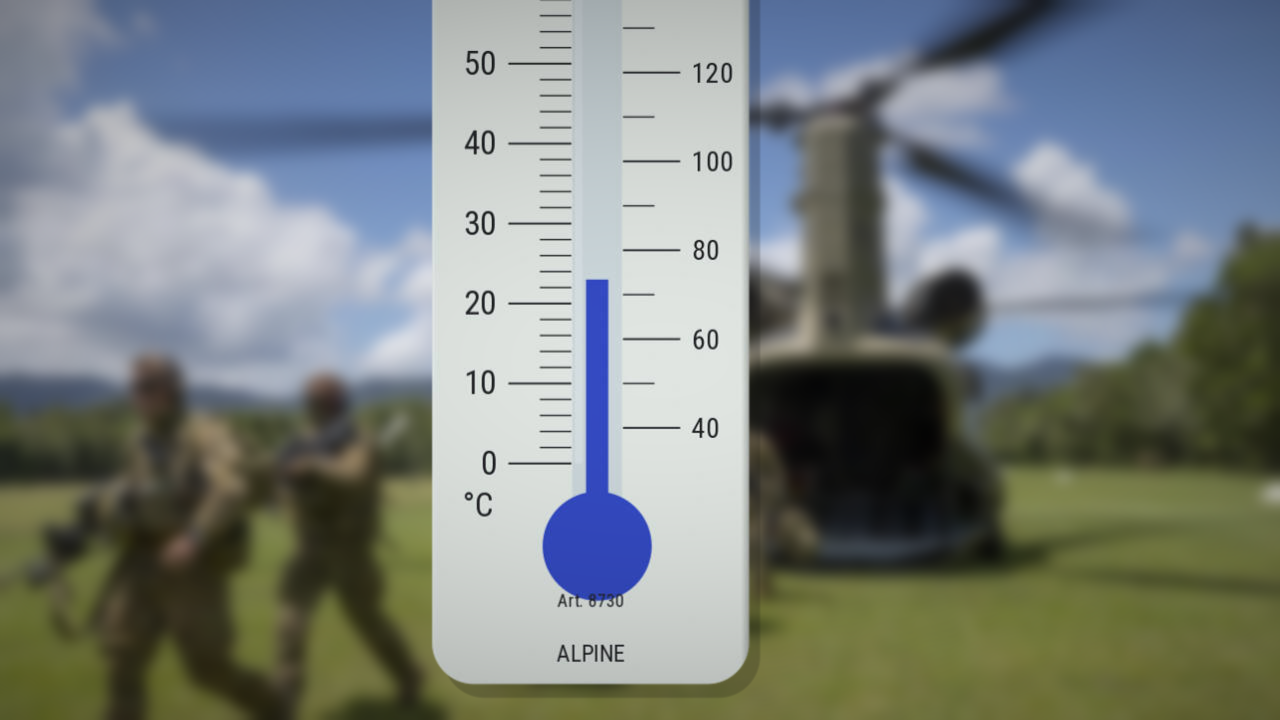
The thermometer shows 23 (°C)
